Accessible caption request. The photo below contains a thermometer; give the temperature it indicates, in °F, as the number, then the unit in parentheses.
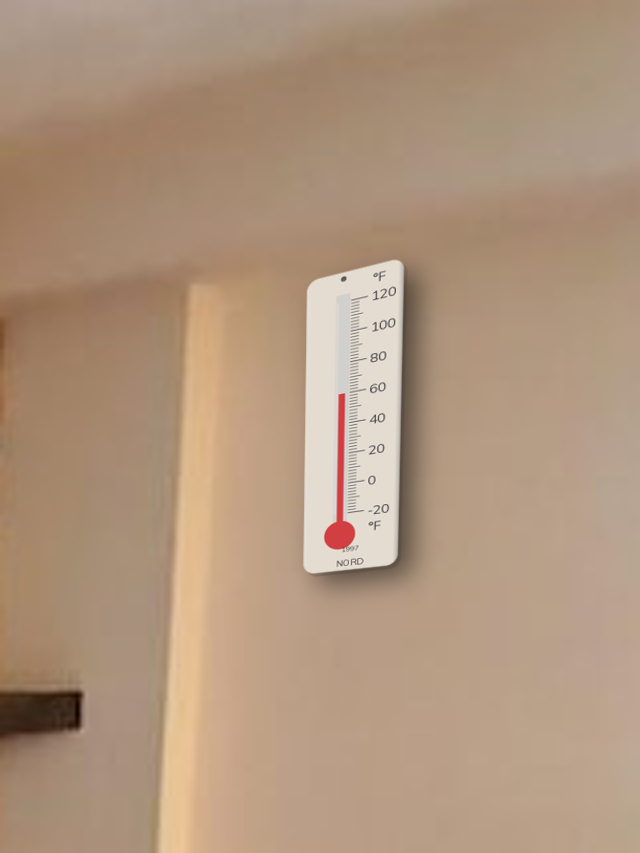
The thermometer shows 60 (°F)
